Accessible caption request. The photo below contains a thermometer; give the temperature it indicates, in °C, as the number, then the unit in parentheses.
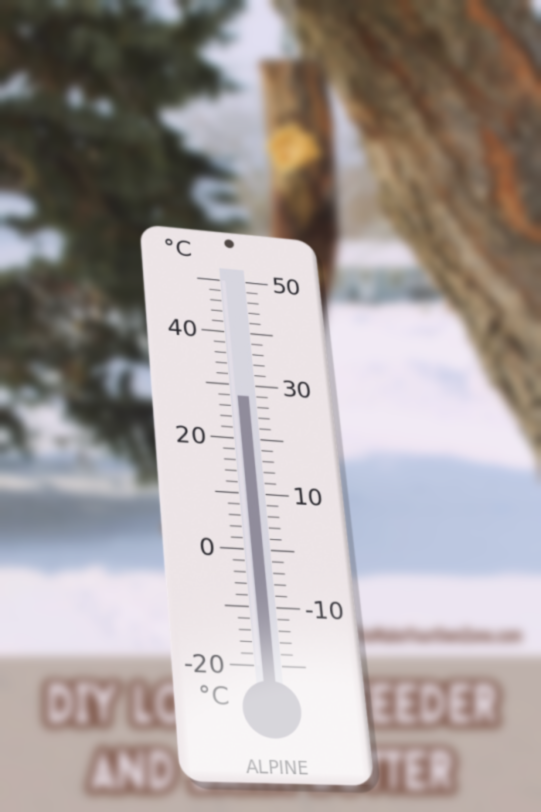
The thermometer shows 28 (°C)
